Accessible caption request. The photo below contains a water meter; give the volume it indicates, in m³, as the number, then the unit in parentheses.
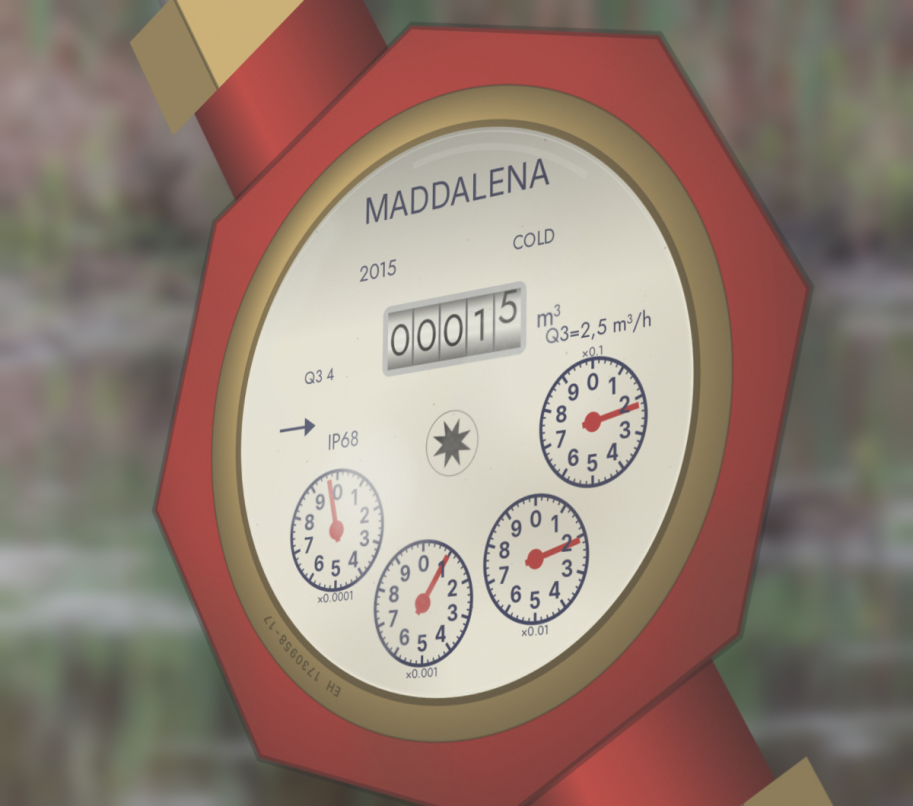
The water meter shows 15.2209 (m³)
